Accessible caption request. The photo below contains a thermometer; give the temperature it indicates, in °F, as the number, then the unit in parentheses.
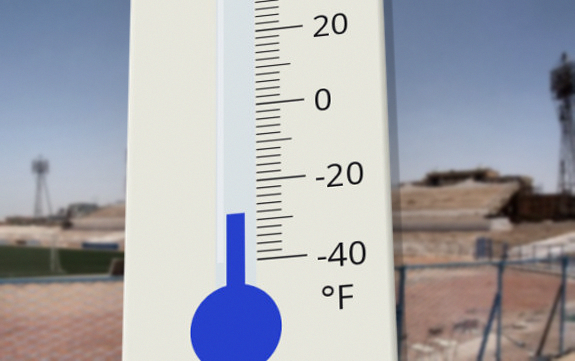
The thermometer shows -28 (°F)
